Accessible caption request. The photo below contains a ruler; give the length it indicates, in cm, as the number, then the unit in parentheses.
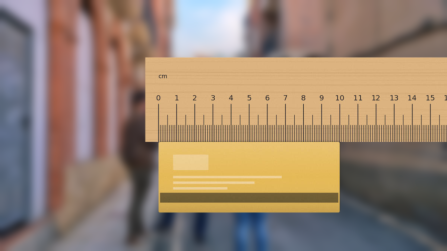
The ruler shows 10 (cm)
